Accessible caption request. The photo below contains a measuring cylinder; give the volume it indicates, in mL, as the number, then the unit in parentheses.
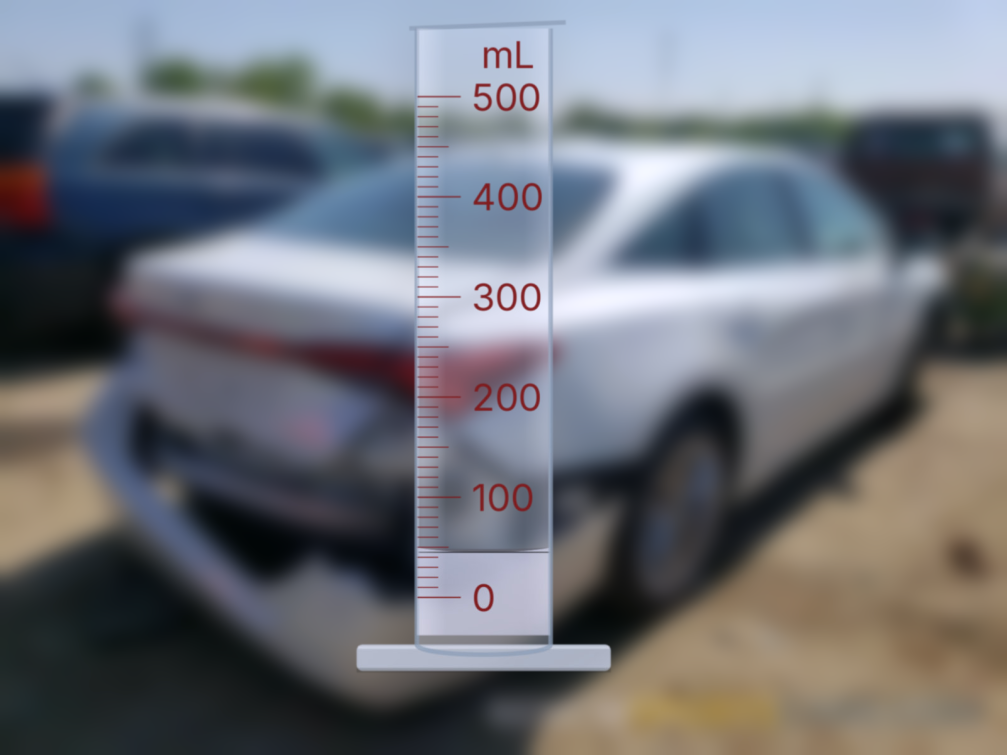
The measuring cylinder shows 45 (mL)
